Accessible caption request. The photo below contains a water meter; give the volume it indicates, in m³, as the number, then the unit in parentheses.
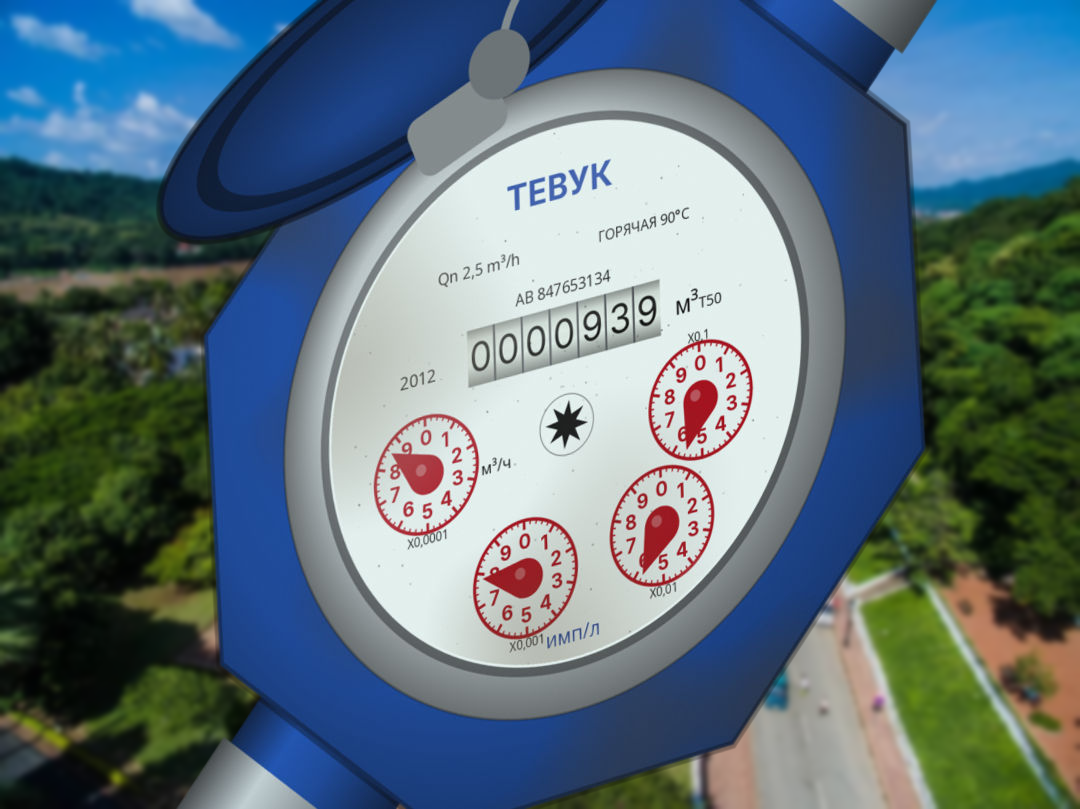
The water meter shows 939.5578 (m³)
